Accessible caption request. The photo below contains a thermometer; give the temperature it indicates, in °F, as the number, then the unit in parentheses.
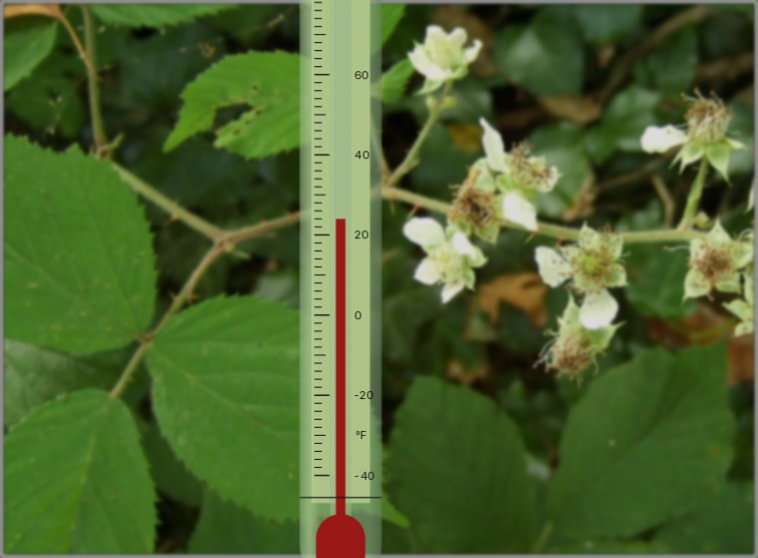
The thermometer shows 24 (°F)
